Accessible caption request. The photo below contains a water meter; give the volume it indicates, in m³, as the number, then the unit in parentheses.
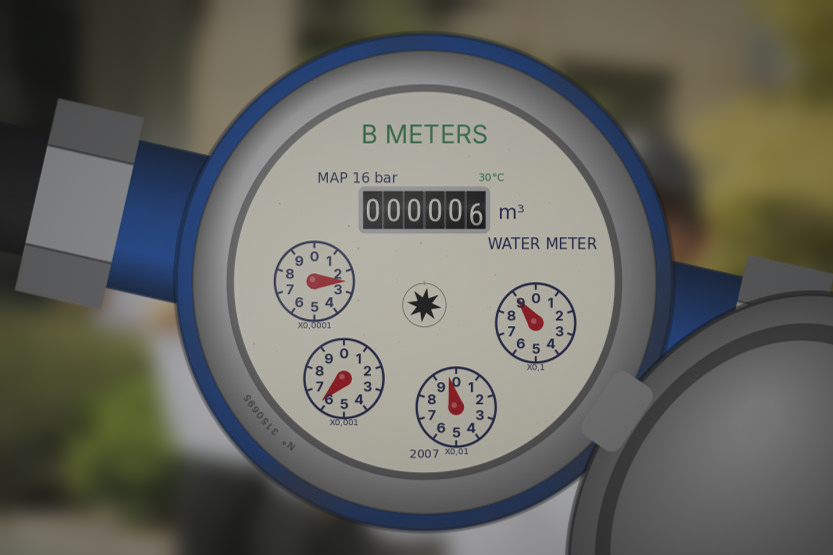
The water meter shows 5.8962 (m³)
